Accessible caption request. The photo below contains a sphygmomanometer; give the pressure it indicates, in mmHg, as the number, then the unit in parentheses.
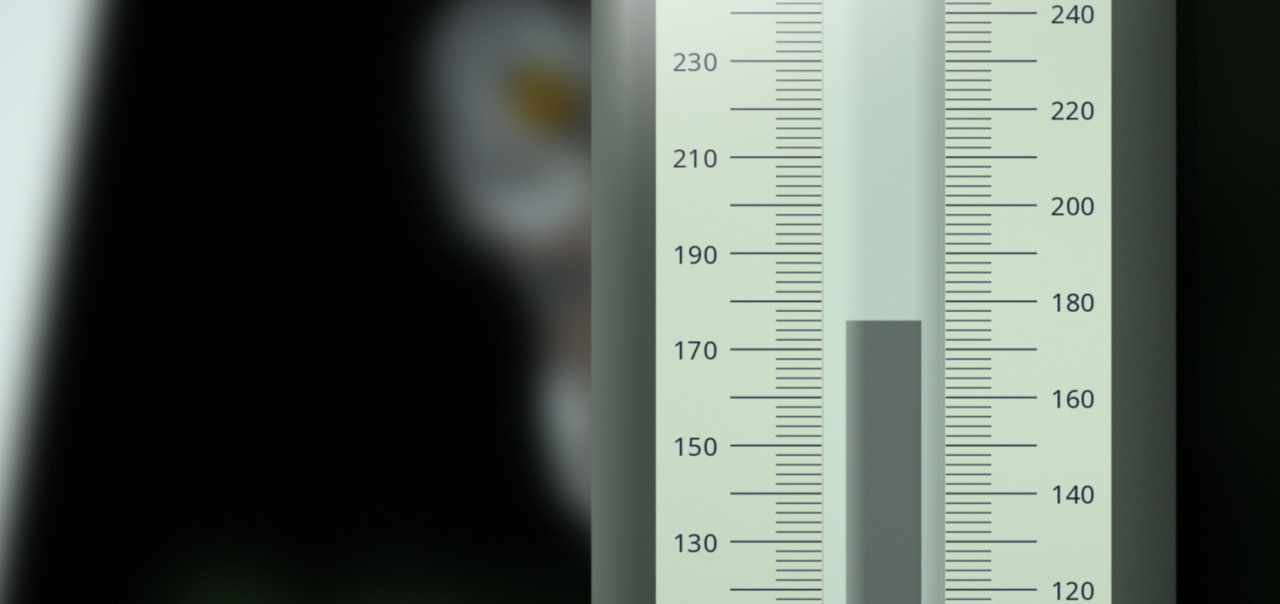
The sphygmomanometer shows 176 (mmHg)
